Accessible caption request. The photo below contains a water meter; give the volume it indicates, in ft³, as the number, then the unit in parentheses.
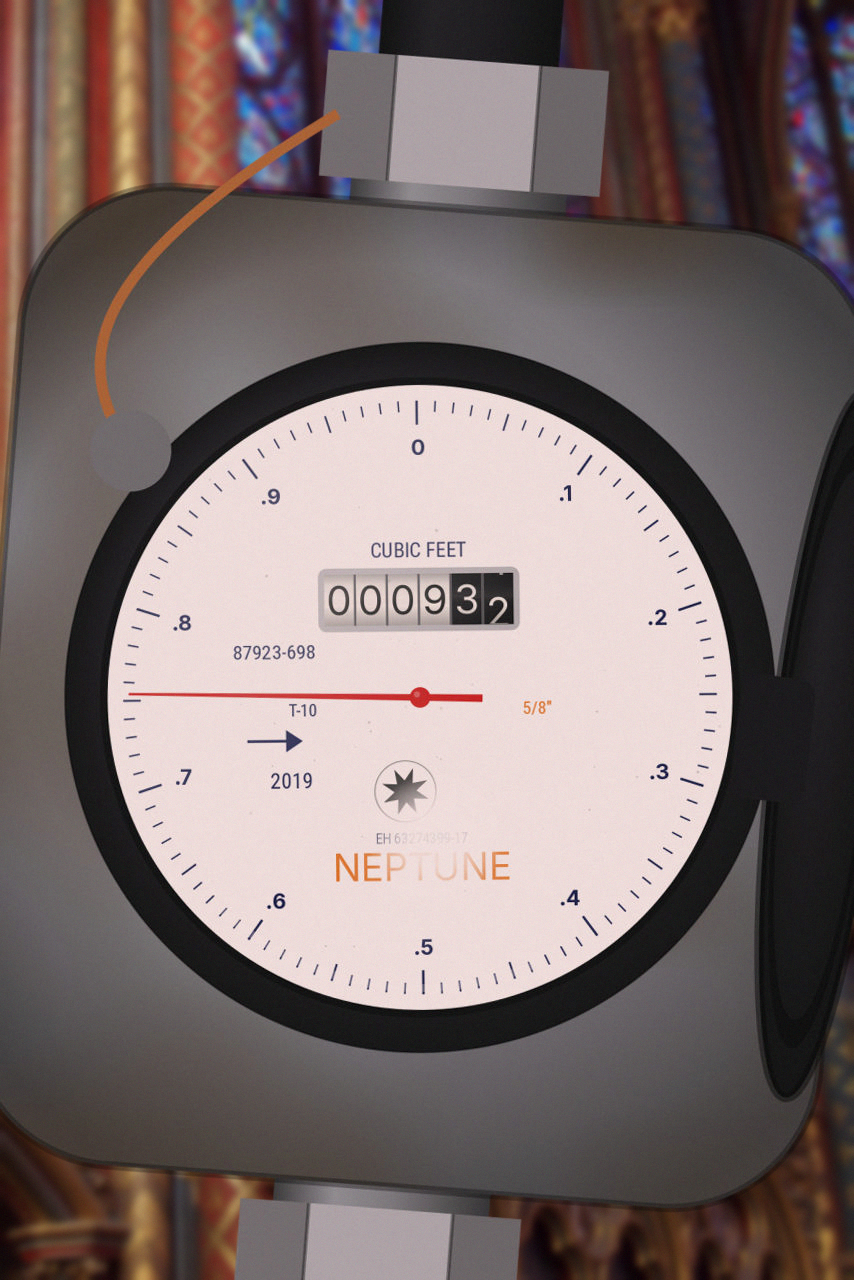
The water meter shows 931.75 (ft³)
